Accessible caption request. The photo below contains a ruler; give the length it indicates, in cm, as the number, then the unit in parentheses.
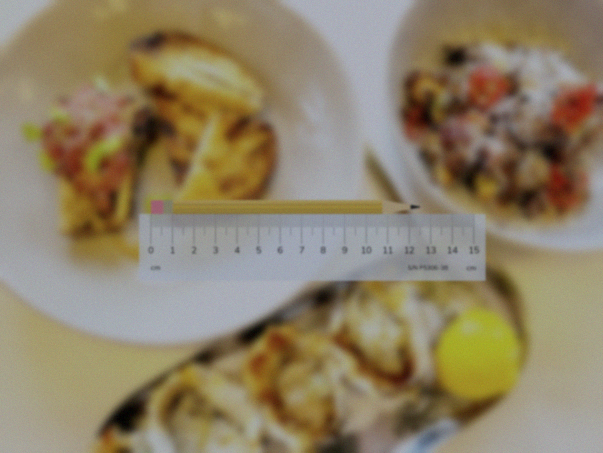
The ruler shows 12.5 (cm)
